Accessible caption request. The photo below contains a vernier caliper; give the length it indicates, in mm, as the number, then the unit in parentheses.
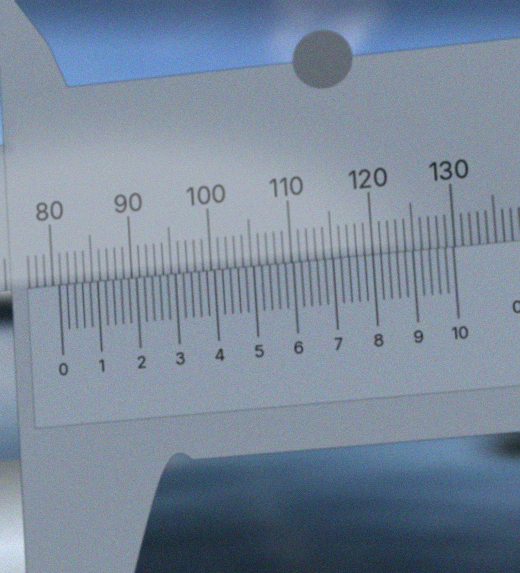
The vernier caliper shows 80.8 (mm)
